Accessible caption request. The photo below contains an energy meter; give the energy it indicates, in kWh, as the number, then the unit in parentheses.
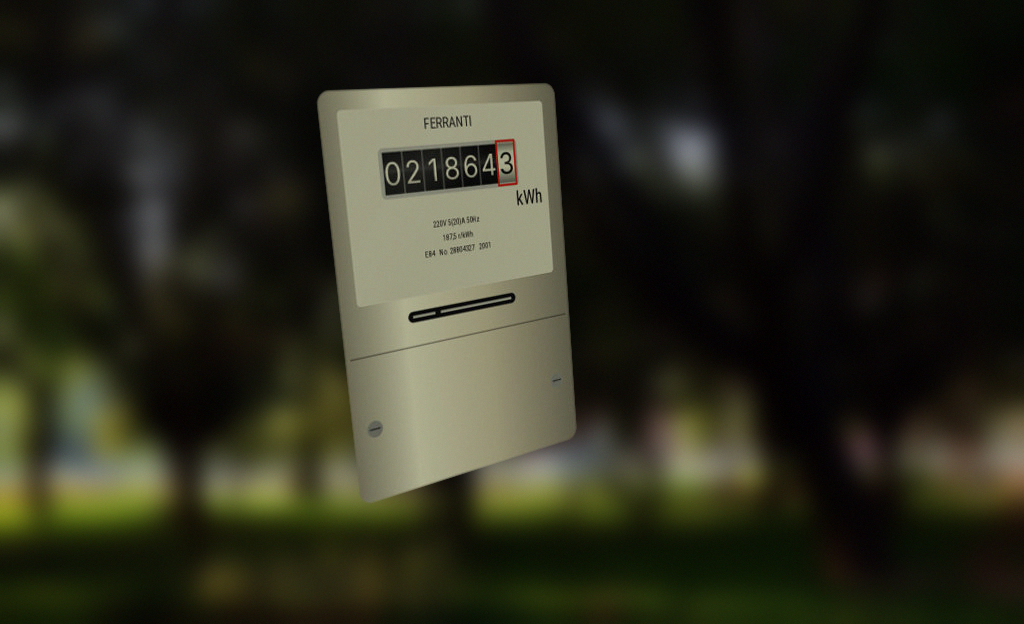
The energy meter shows 21864.3 (kWh)
